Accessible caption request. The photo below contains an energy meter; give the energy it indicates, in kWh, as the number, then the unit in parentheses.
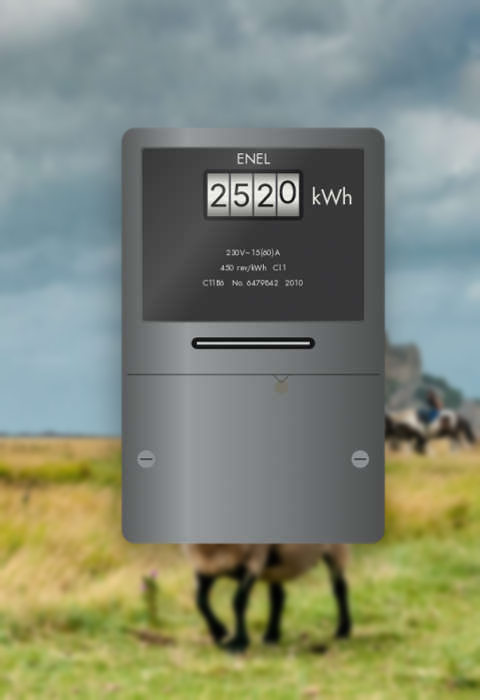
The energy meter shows 2520 (kWh)
